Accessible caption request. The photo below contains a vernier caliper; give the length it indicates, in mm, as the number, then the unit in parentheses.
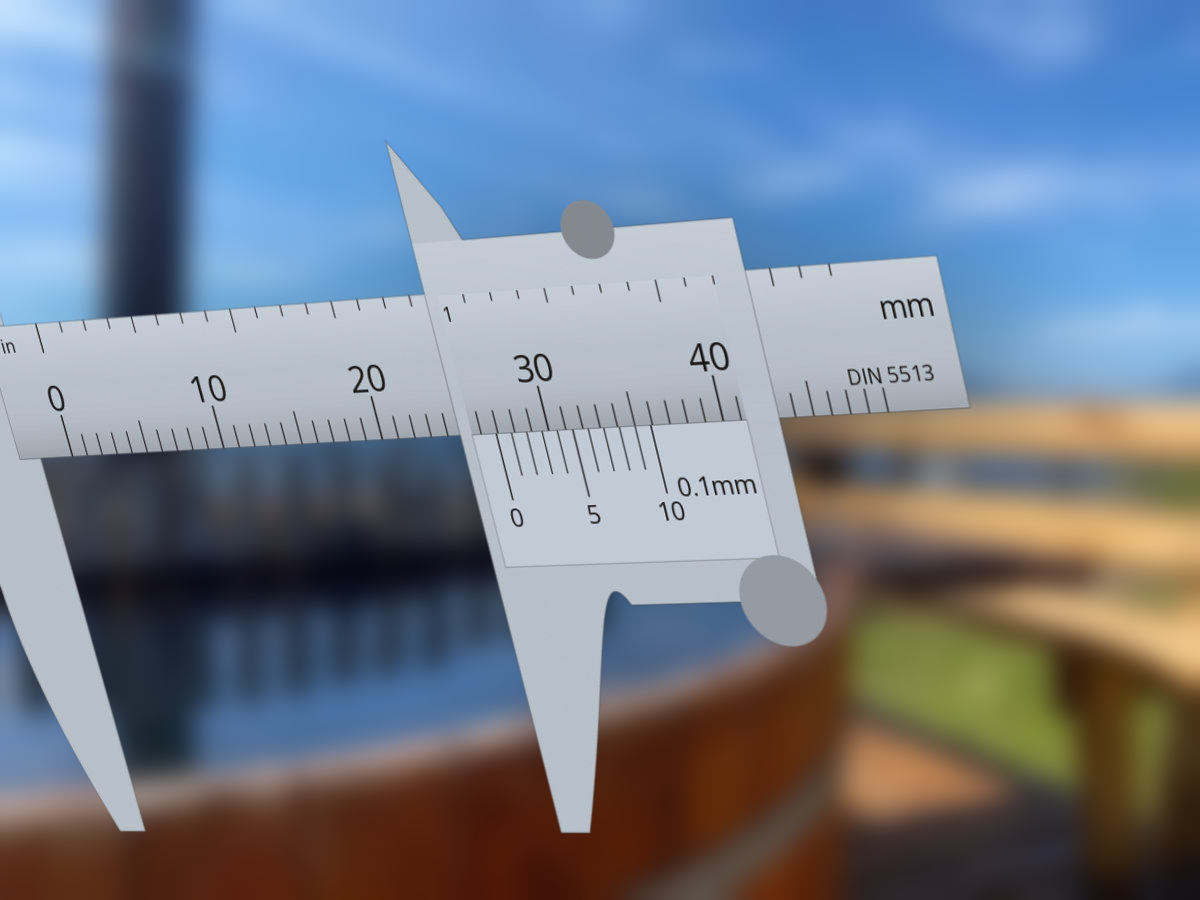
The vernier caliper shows 26.9 (mm)
